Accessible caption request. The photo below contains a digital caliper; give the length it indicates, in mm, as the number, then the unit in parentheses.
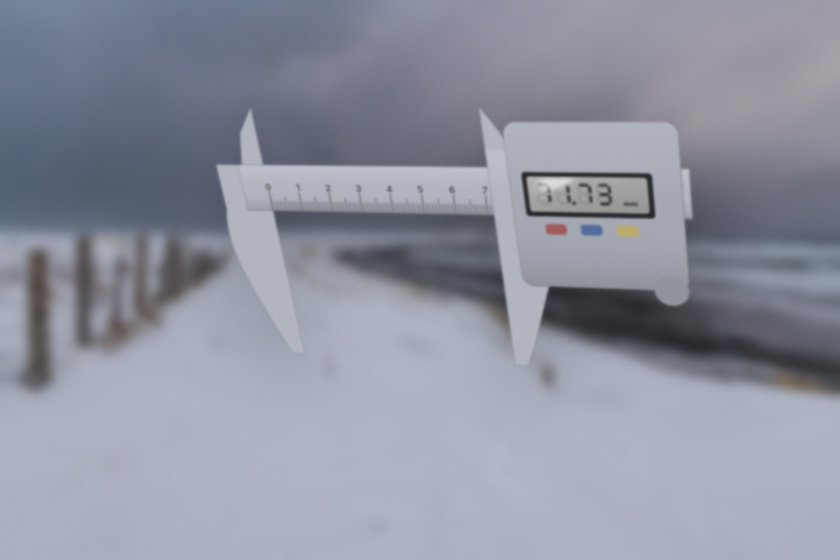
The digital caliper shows 71.73 (mm)
